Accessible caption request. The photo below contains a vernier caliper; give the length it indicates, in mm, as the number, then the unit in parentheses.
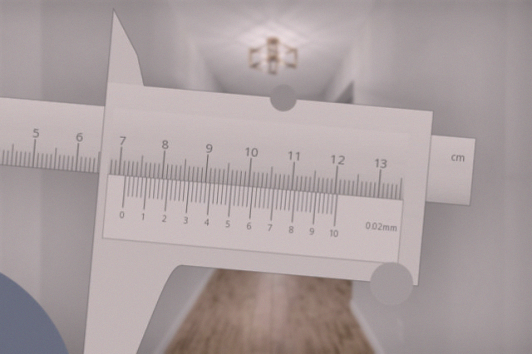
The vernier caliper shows 71.5 (mm)
